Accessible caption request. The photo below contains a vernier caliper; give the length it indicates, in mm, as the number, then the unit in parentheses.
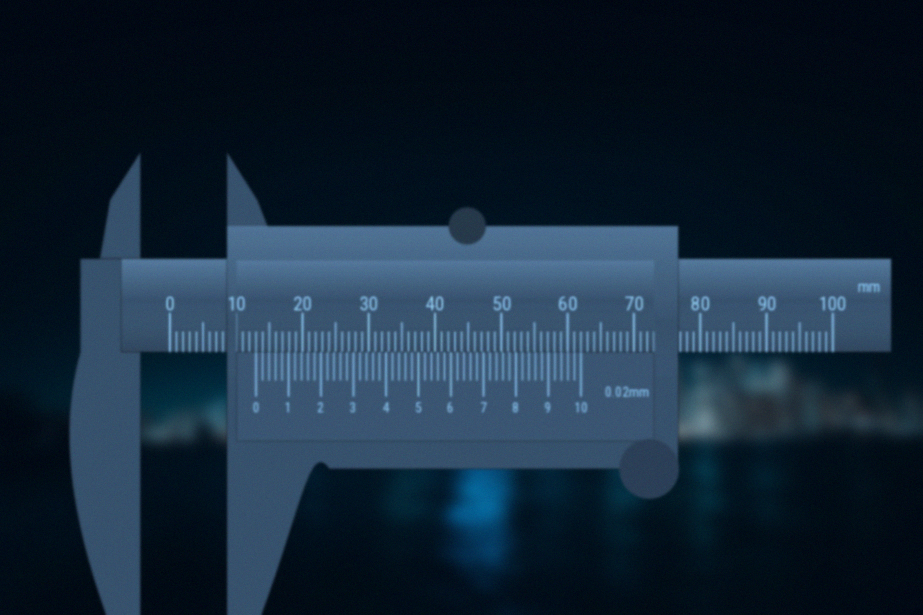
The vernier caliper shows 13.0 (mm)
